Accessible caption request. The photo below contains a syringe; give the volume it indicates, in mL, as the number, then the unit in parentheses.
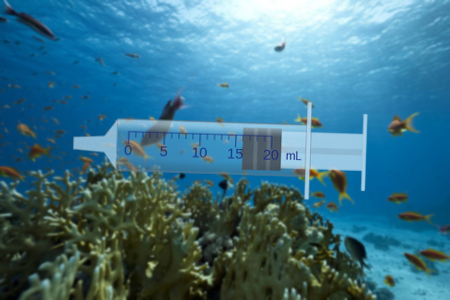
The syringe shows 16 (mL)
